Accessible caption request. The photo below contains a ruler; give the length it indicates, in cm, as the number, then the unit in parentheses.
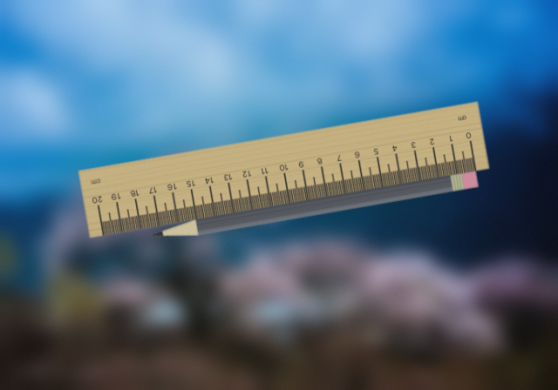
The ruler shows 17.5 (cm)
